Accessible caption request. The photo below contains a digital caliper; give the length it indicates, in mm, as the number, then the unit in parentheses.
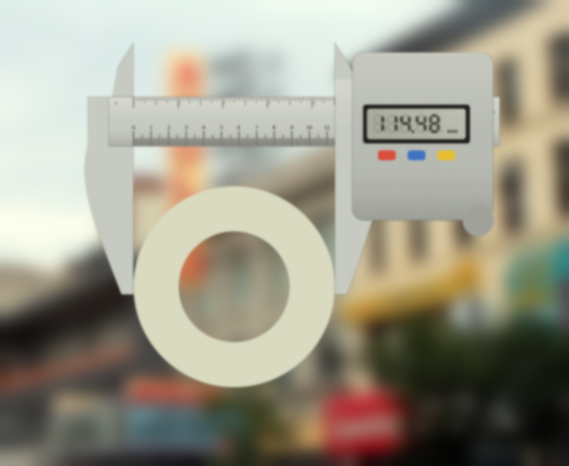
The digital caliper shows 114.48 (mm)
